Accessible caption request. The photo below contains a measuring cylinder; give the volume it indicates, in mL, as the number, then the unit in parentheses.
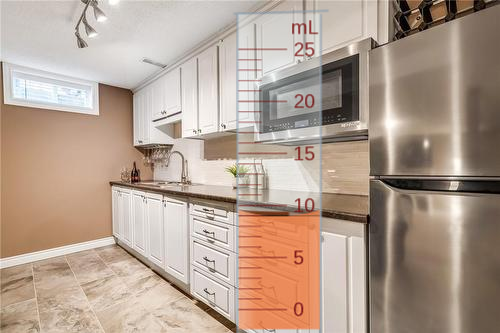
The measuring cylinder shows 9 (mL)
